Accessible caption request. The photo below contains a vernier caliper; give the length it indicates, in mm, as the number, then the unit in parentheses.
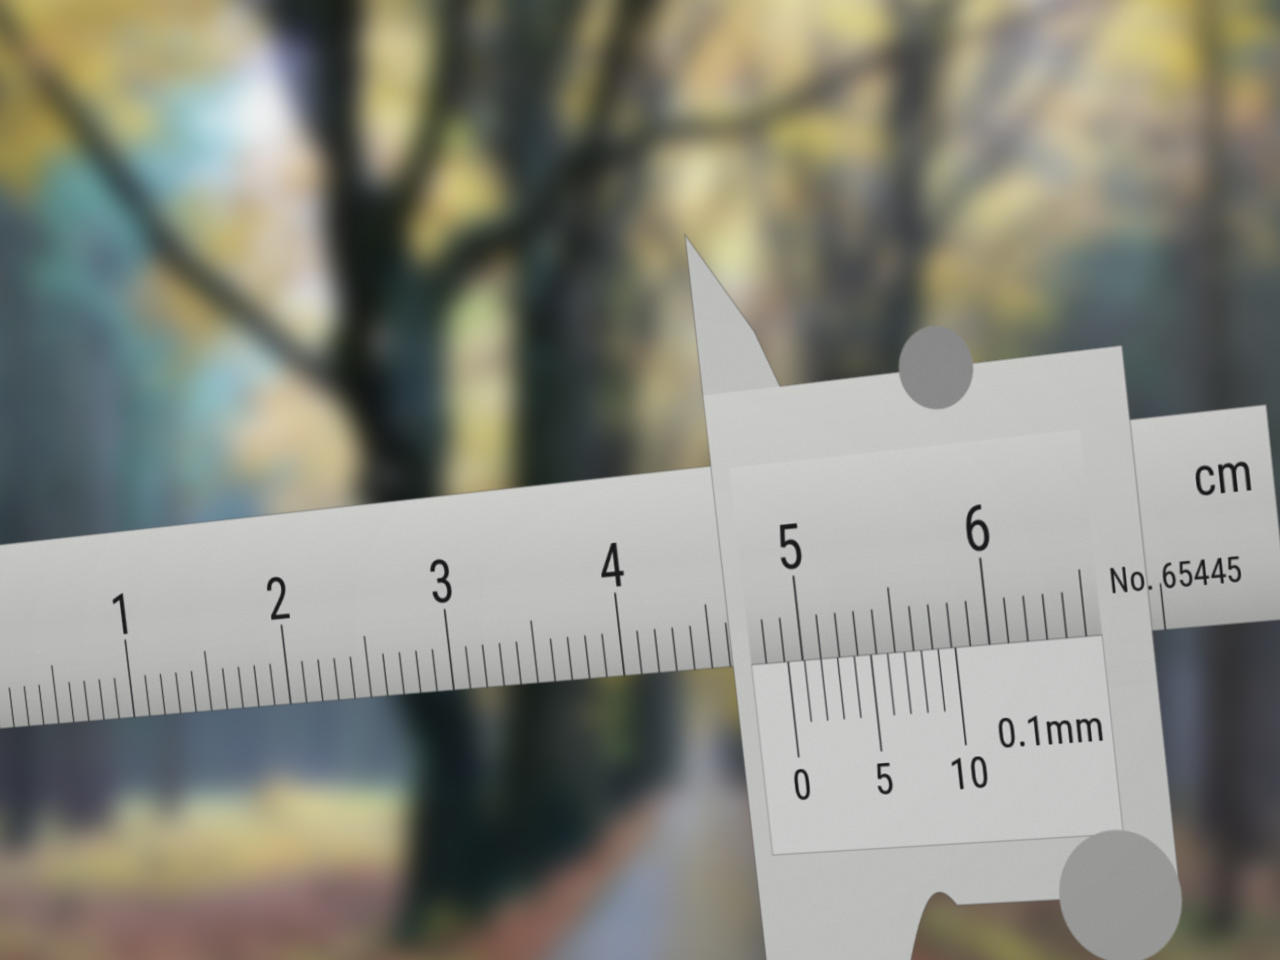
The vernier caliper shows 49.2 (mm)
